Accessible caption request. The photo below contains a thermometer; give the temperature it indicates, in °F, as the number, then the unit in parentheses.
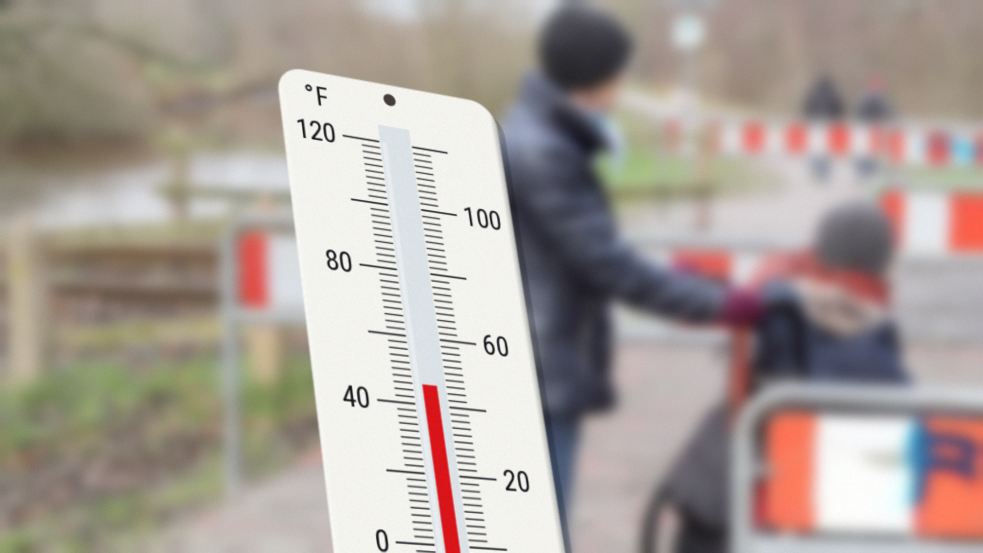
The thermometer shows 46 (°F)
